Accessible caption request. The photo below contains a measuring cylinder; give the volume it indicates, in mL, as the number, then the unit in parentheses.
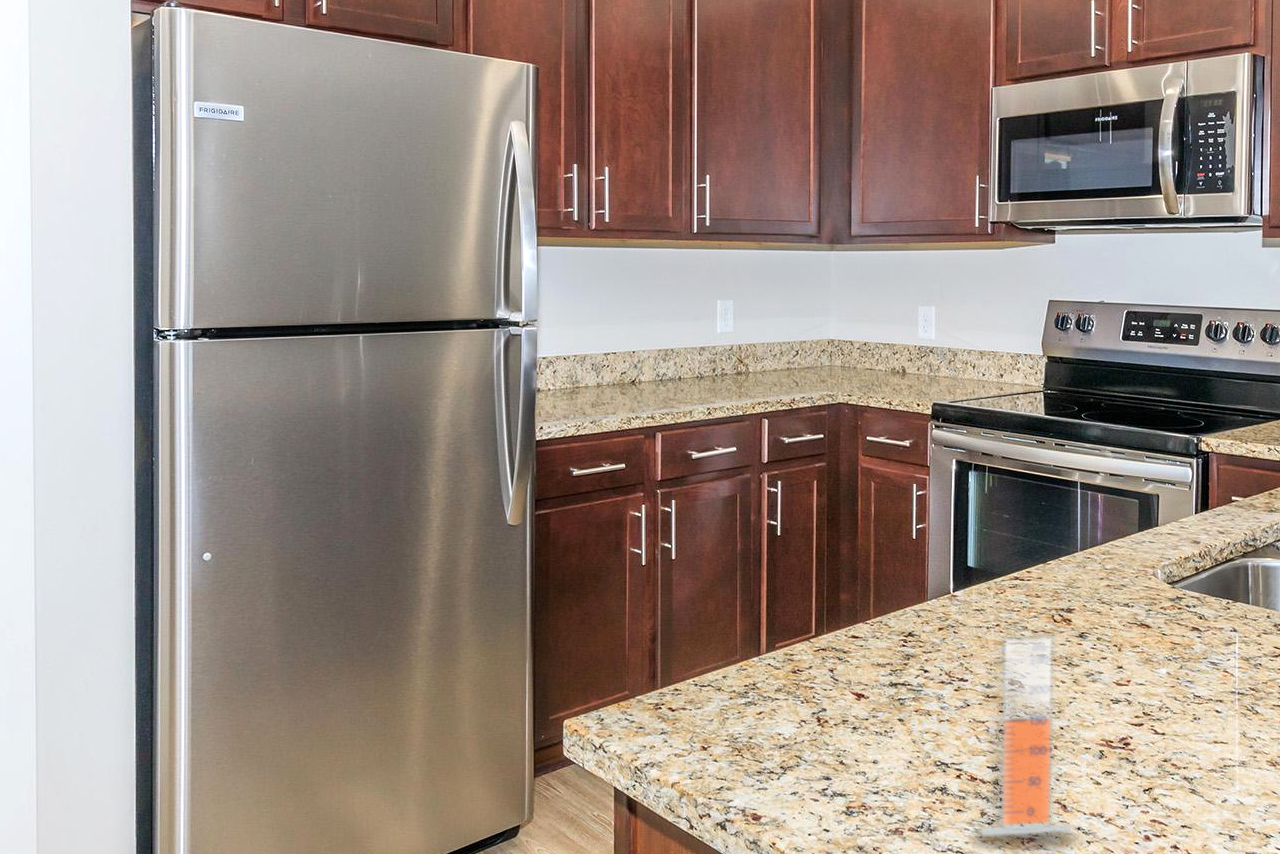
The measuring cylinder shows 150 (mL)
